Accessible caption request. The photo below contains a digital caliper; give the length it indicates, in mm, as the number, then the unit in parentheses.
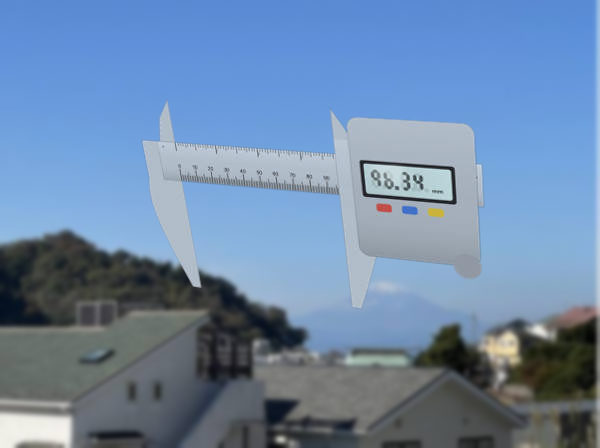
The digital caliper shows 96.34 (mm)
